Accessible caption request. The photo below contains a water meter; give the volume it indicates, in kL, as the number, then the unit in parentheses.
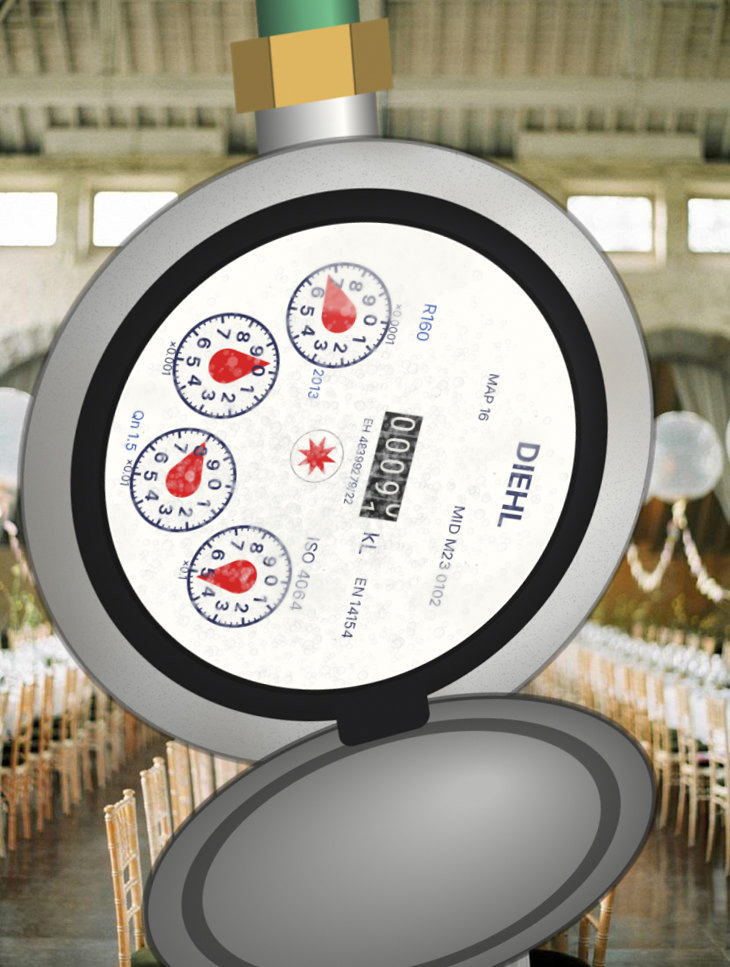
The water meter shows 90.4796 (kL)
